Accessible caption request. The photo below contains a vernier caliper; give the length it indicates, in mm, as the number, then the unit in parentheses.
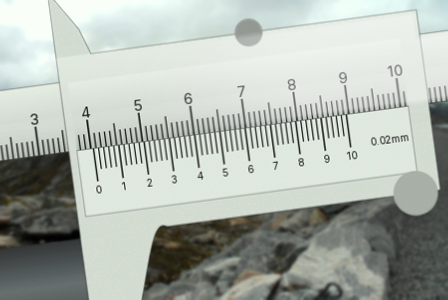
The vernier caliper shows 40.5 (mm)
